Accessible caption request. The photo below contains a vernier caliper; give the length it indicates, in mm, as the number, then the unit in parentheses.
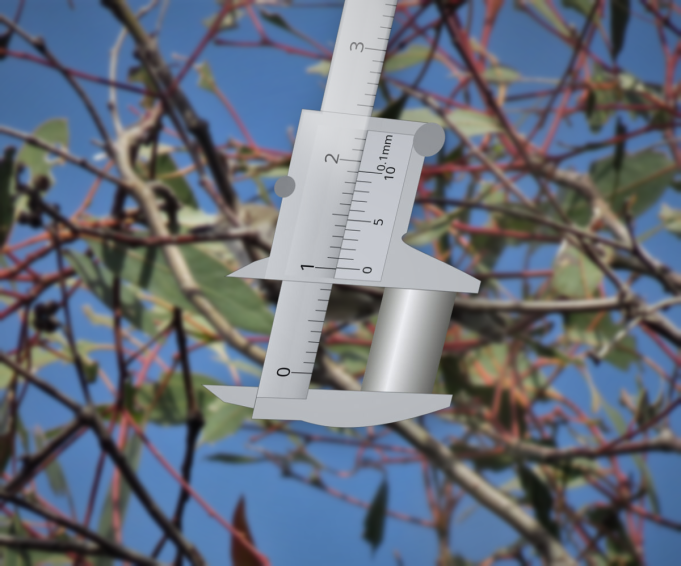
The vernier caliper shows 10.1 (mm)
